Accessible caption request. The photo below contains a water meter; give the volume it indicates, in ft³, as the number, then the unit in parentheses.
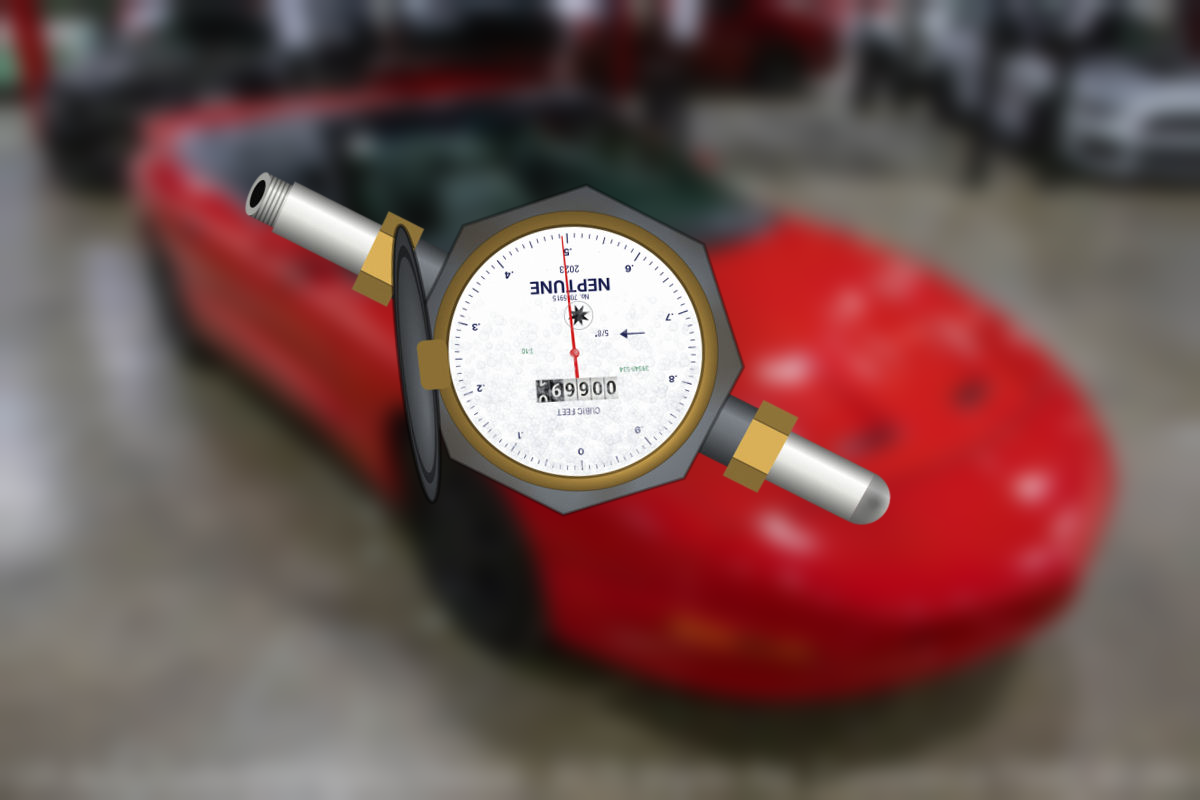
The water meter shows 6690.49 (ft³)
